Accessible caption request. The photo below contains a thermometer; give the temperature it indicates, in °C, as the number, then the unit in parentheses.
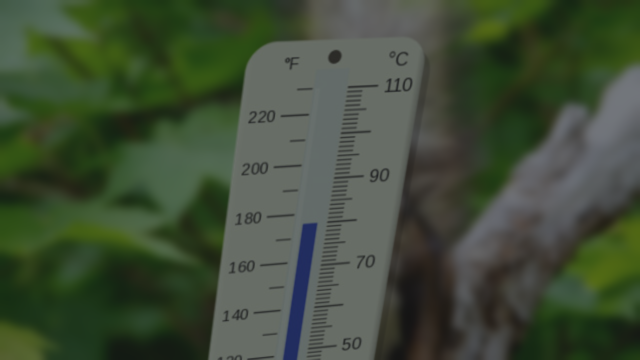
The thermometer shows 80 (°C)
